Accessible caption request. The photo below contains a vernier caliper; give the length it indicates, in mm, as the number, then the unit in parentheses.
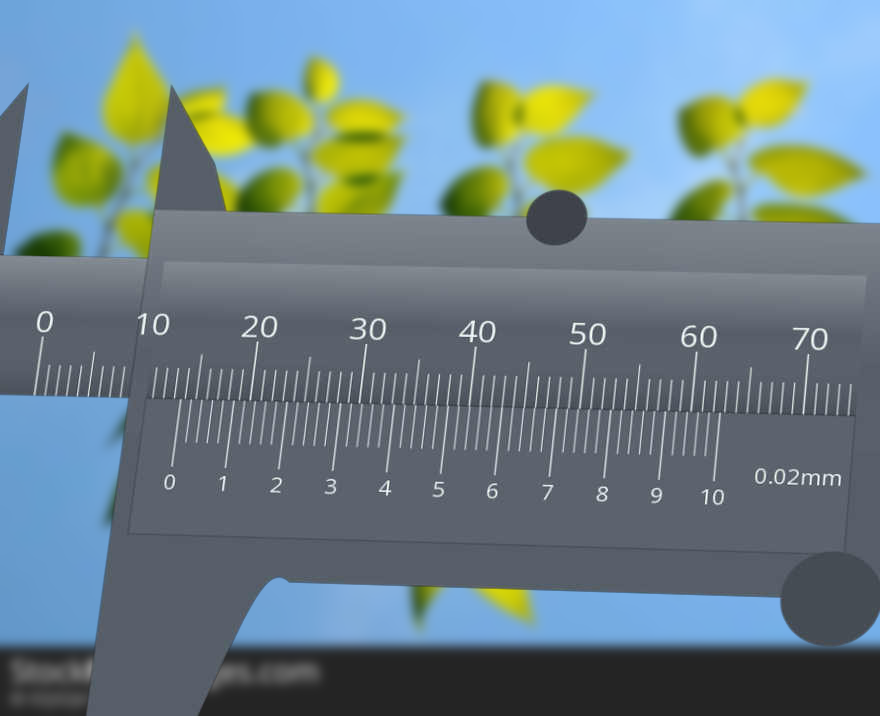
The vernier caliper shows 13.6 (mm)
